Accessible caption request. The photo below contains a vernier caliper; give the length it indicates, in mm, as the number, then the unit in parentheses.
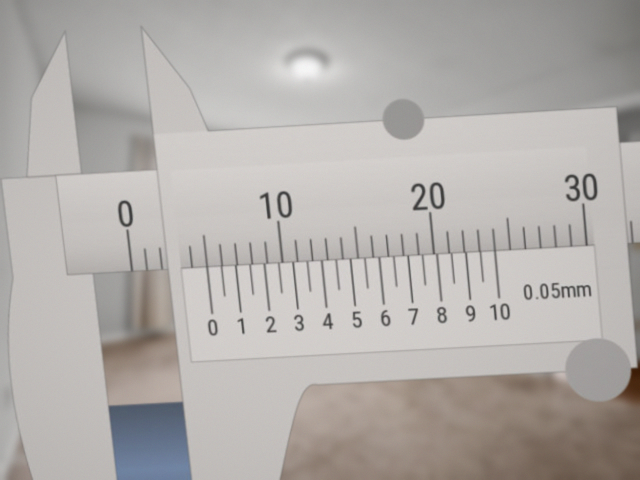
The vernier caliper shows 5.0 (mm)
